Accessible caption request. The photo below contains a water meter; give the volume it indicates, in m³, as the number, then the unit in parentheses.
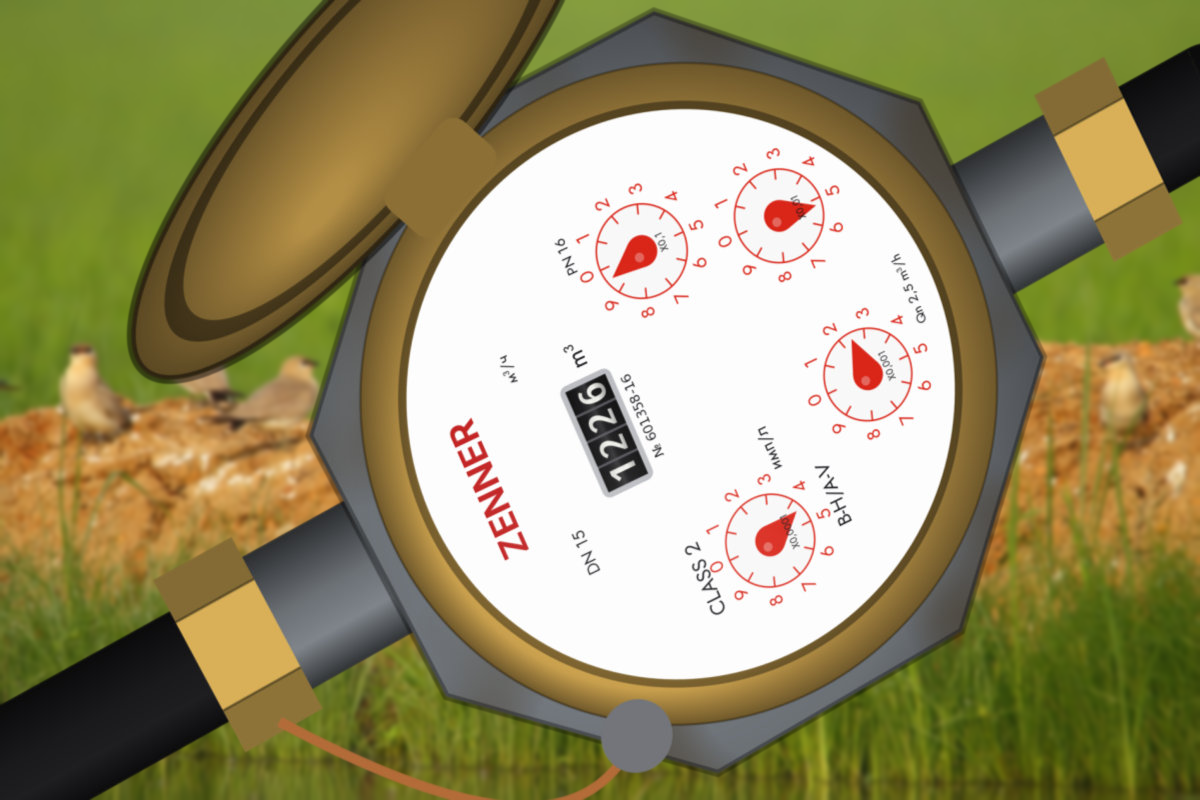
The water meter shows 1225.9524 (m³)
